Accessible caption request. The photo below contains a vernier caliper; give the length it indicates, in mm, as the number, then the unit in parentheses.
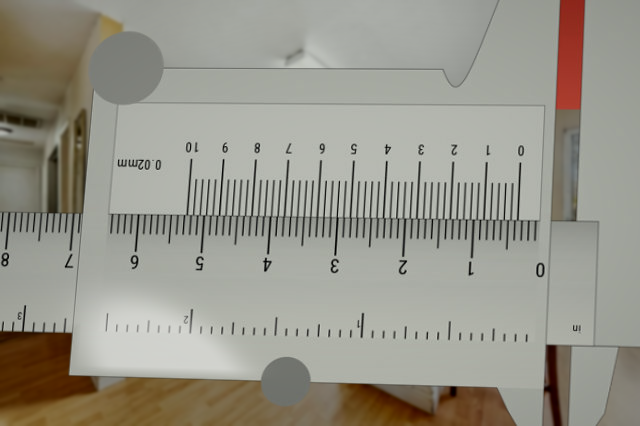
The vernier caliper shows 3.6 (mm)
